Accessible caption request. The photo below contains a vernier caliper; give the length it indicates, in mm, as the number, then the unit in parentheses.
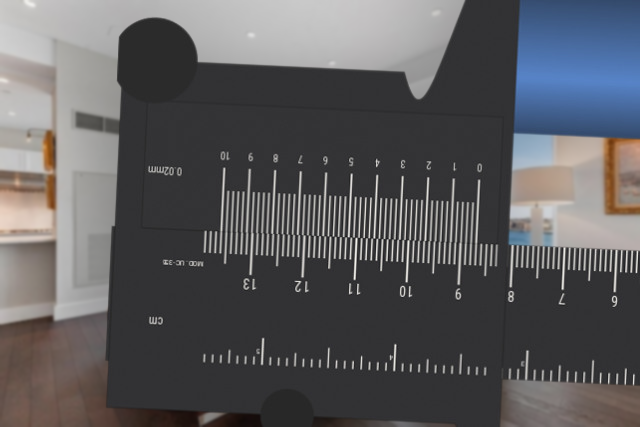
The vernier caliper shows 87.0 (mm)
